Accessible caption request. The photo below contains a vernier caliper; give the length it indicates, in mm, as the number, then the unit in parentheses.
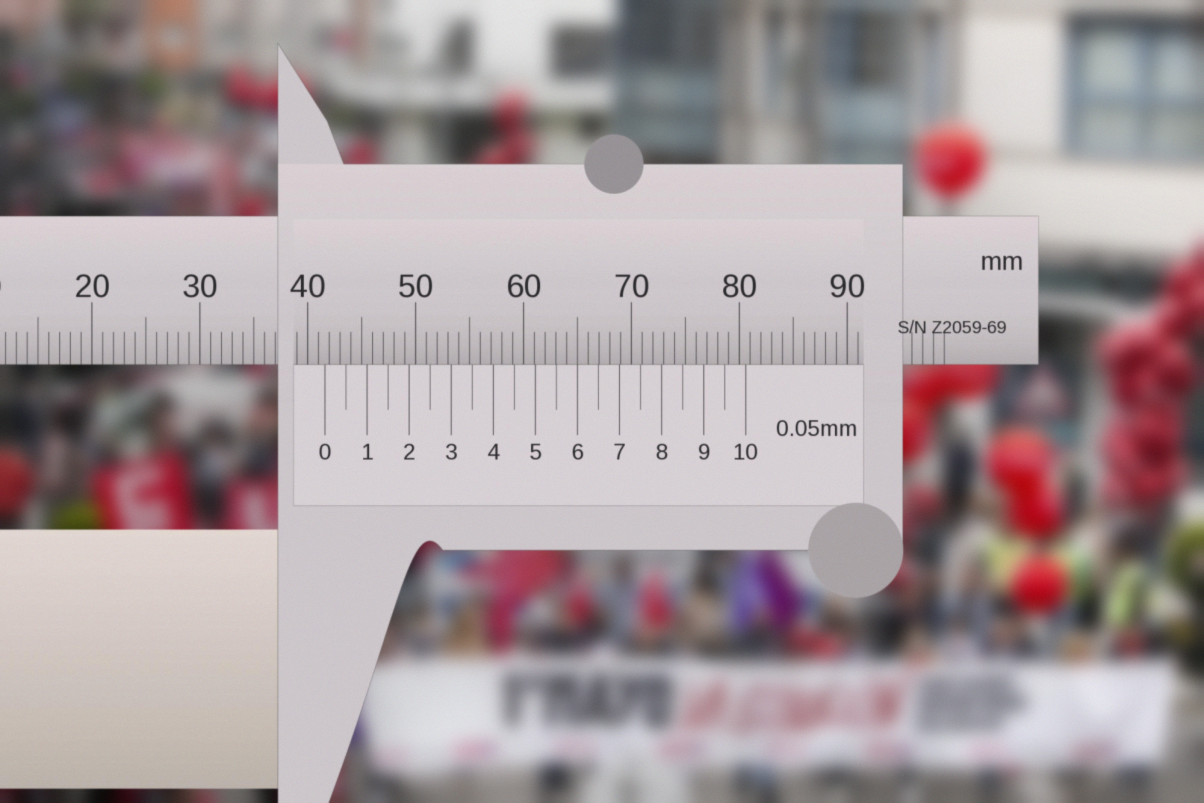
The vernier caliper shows 41.6 (mm)
